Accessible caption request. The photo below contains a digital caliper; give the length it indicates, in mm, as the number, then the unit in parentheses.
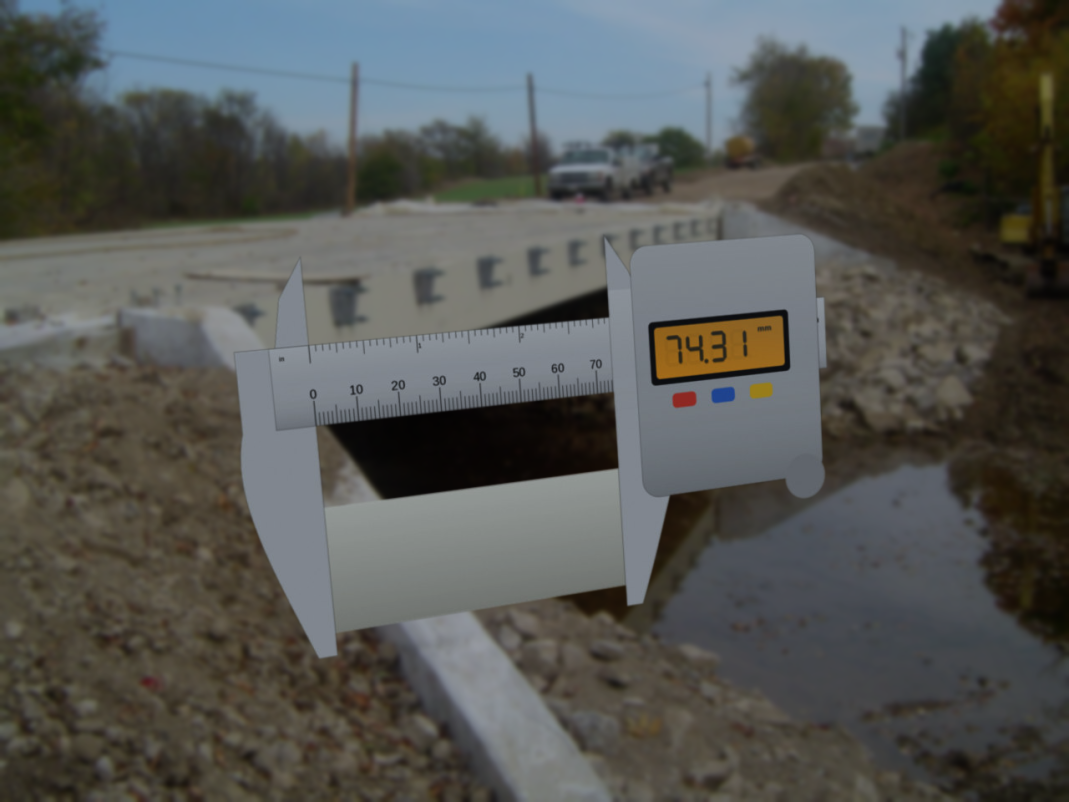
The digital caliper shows 74.31 (mm)
